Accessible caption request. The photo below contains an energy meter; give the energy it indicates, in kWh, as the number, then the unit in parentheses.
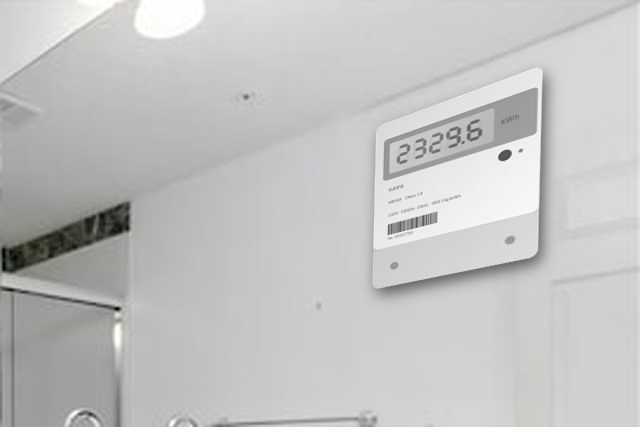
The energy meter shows 2329.6 (kWh)
